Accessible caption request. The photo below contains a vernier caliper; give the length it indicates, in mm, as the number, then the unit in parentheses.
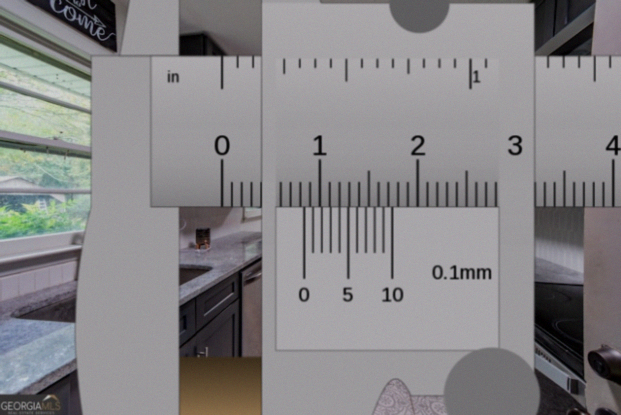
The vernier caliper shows 8.4 (mm)
